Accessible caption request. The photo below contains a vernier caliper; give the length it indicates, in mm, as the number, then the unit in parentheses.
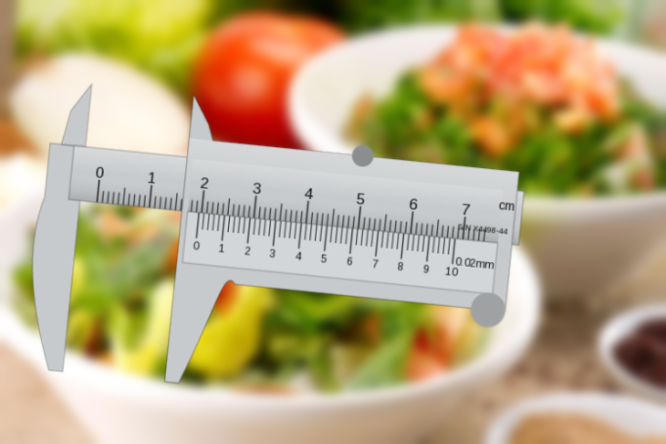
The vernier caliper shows 19.5 (mm)
